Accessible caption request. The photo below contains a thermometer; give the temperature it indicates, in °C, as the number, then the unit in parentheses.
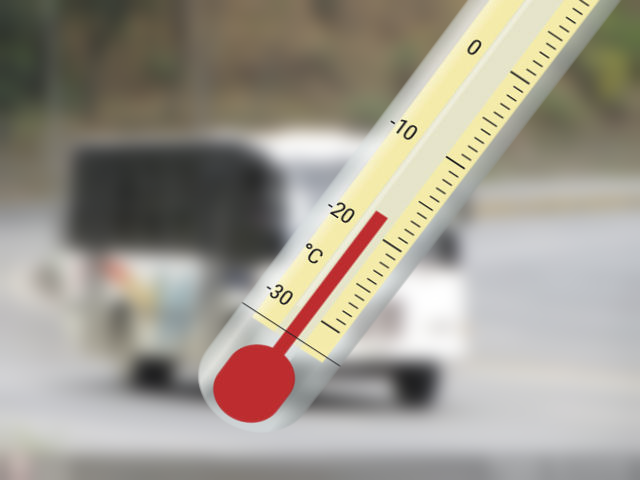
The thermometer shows -18 (°C)
